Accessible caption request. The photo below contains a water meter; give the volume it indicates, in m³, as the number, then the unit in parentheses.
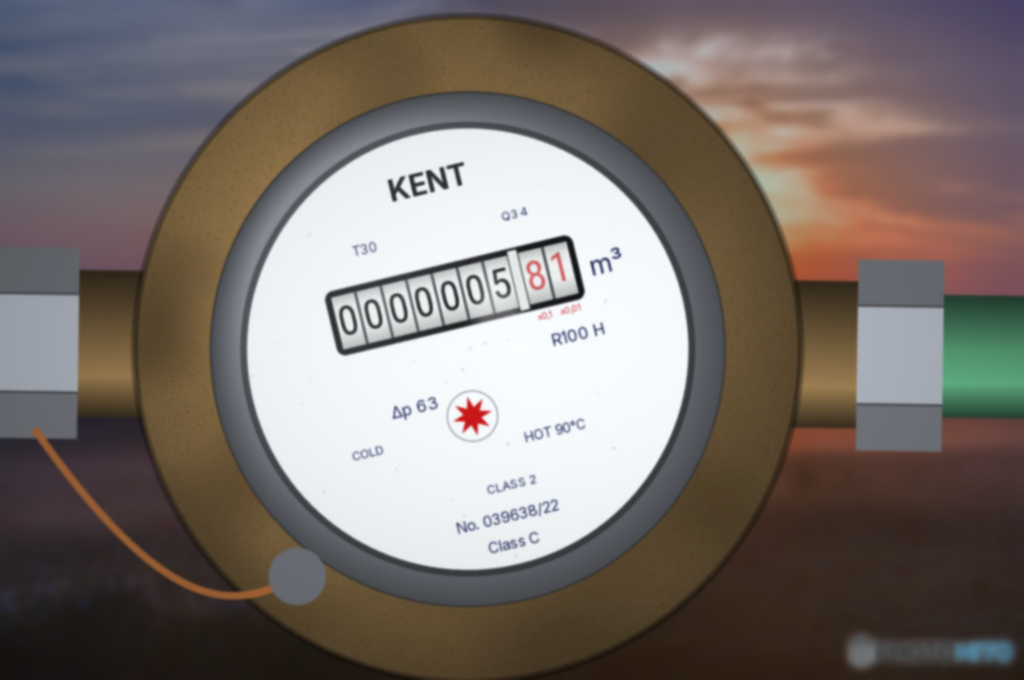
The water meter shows 5.81 (m³)
